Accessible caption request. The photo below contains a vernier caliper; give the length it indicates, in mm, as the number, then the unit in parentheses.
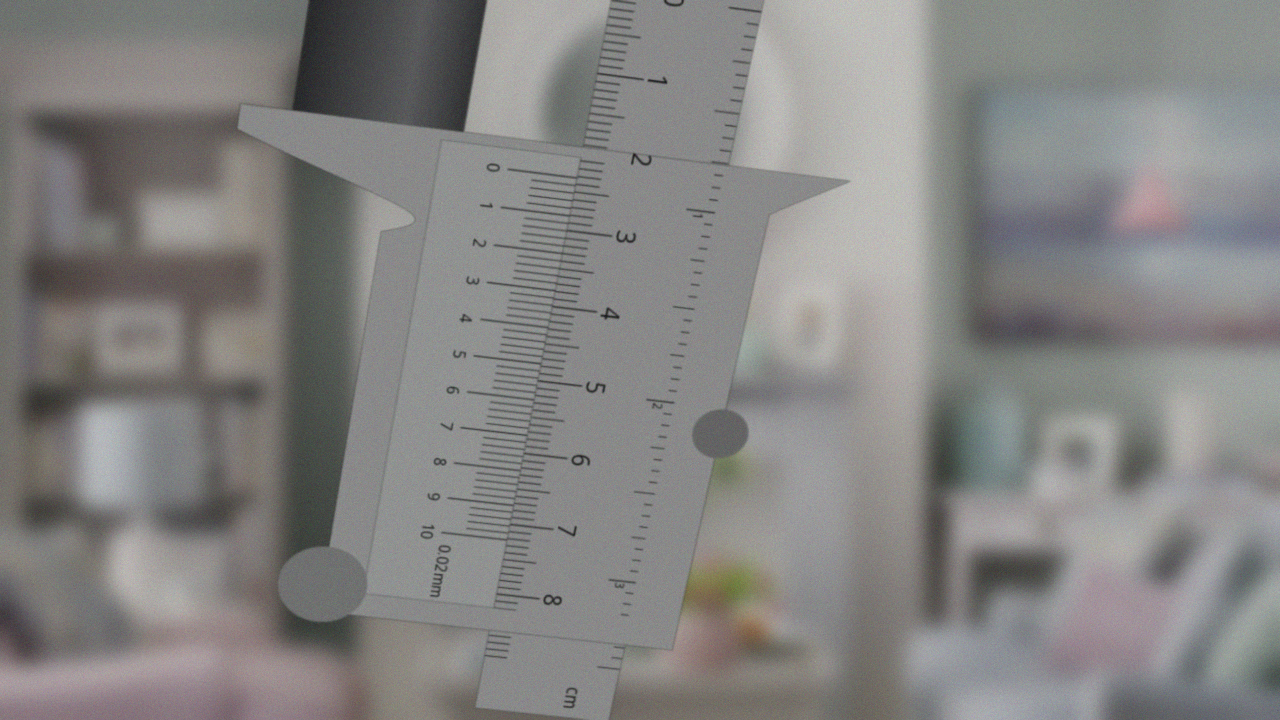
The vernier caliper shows 23.2 (mm)
